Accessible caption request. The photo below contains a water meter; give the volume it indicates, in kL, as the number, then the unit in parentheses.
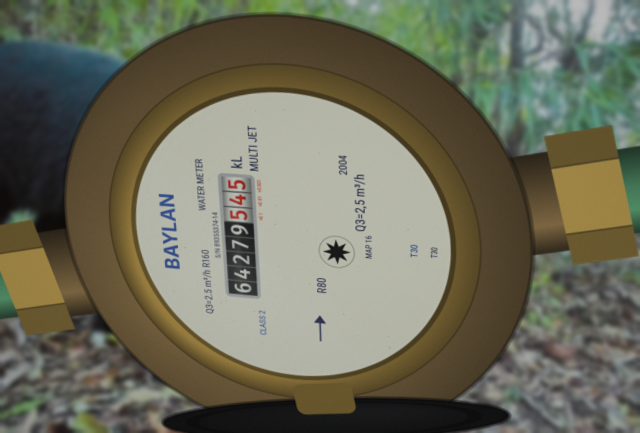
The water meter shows 64279.545 (kL)
